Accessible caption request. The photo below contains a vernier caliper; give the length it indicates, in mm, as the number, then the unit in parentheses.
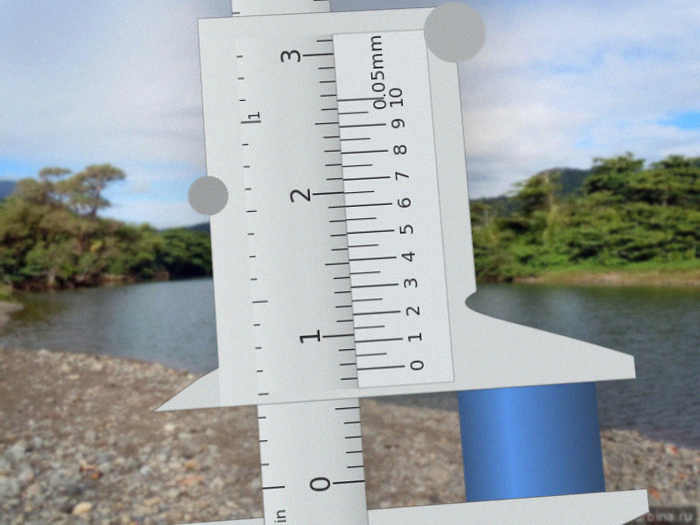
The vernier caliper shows 7.6 (mm)
